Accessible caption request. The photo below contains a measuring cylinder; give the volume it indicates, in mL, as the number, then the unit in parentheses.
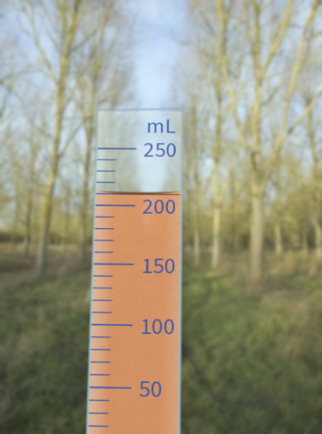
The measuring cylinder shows 210 (mL)
